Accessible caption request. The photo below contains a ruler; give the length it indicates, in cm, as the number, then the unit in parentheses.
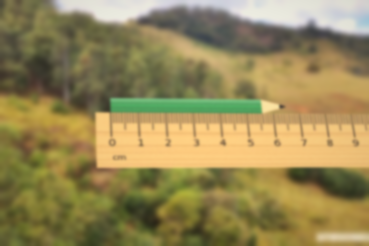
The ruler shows 6.5 (cm)
